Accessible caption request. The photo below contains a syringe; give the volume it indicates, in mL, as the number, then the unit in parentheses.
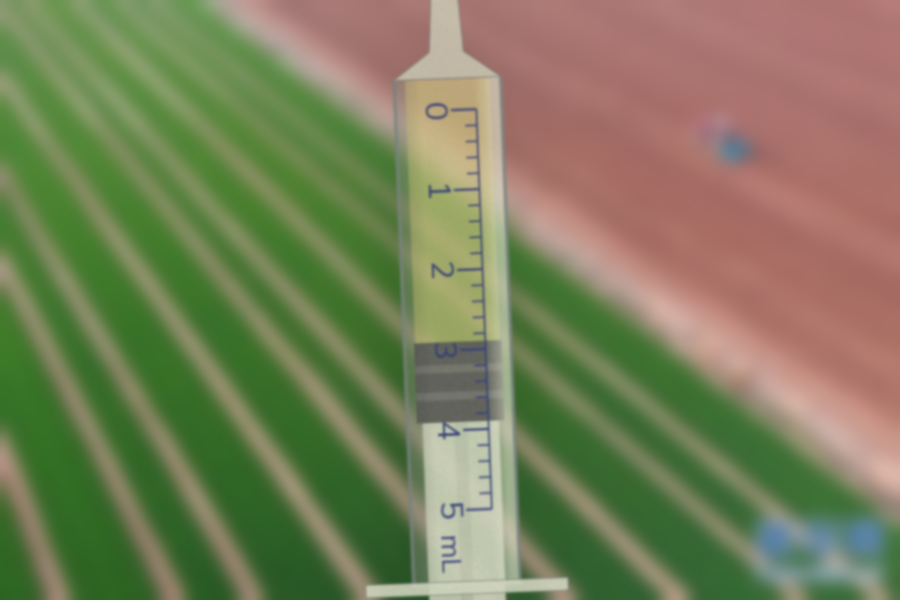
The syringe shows 2.9 (mL)
